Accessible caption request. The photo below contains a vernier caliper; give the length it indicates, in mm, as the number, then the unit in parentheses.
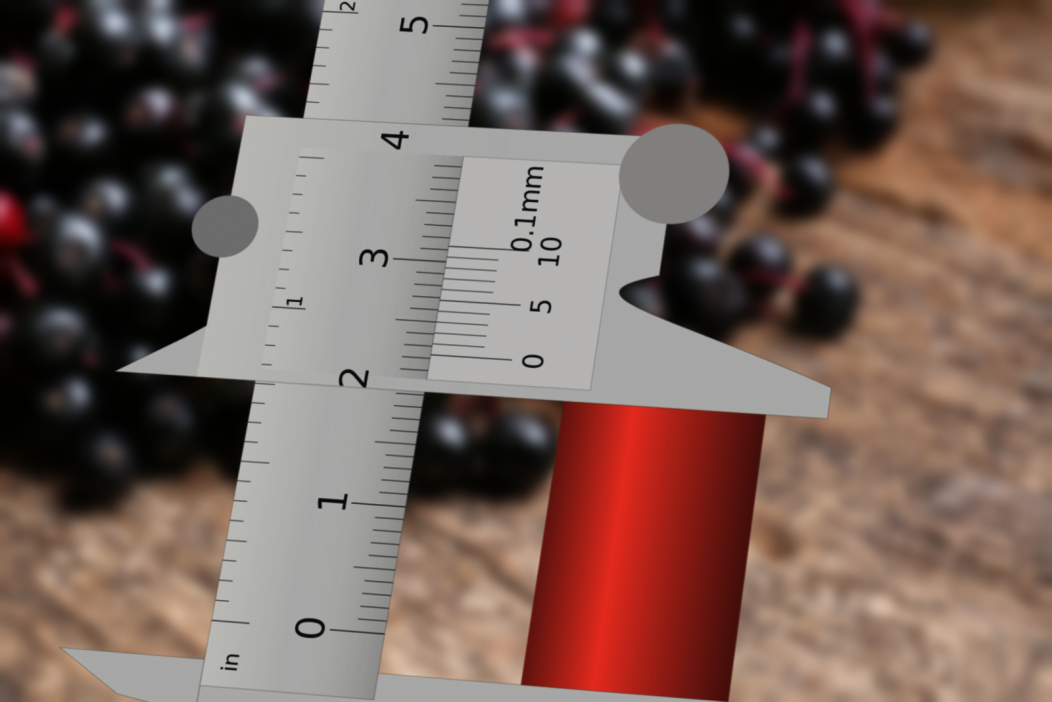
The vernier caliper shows 22.3 (mm)
